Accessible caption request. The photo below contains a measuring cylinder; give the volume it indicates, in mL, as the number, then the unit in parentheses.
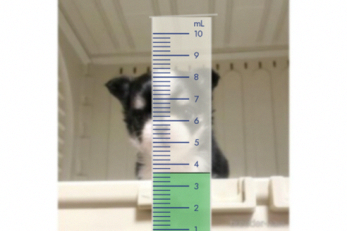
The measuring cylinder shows 3.6 (mL)
